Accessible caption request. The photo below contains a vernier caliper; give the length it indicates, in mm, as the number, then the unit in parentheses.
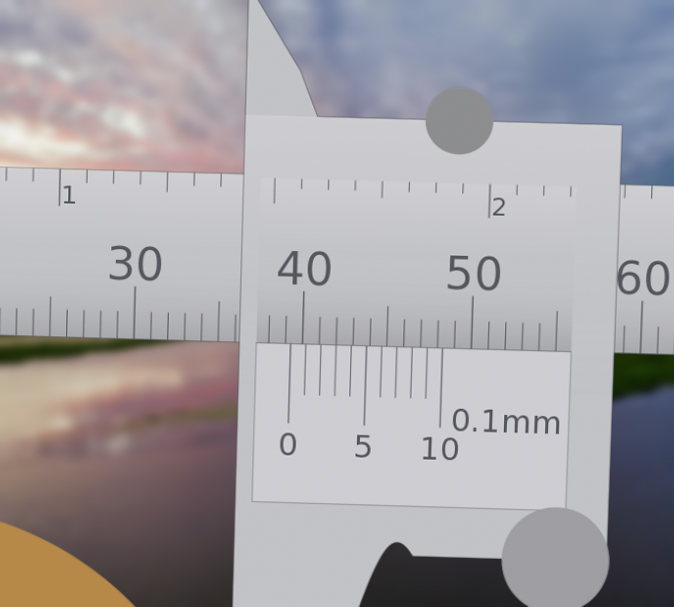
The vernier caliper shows 39.3 (mm)
